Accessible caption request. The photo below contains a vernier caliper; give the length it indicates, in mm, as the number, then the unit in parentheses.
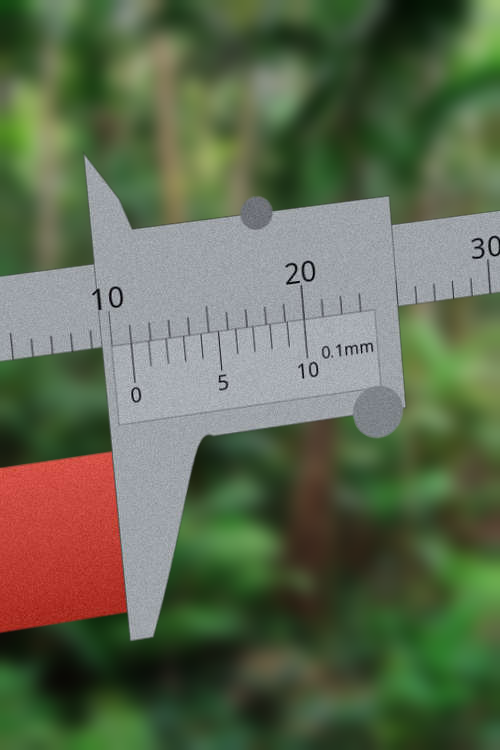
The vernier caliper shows 11.0 (mm)
